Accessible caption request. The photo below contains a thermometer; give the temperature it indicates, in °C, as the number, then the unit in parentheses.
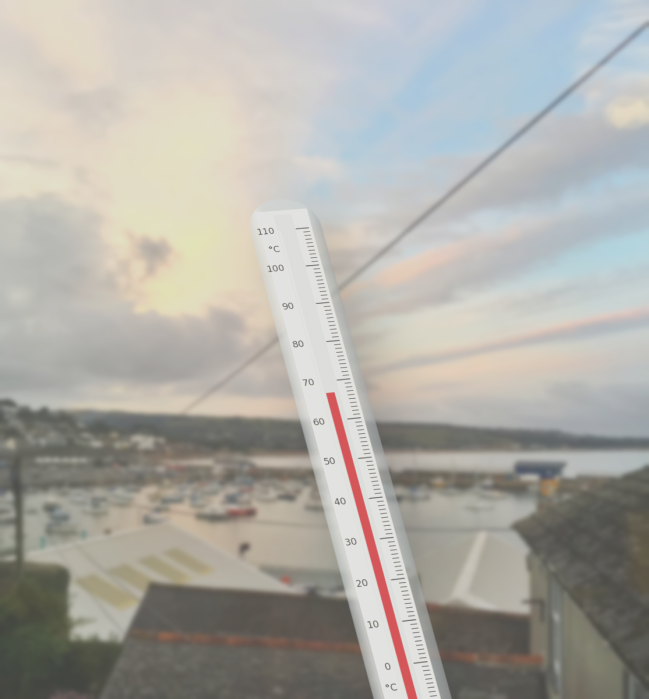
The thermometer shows 67 (°C)
